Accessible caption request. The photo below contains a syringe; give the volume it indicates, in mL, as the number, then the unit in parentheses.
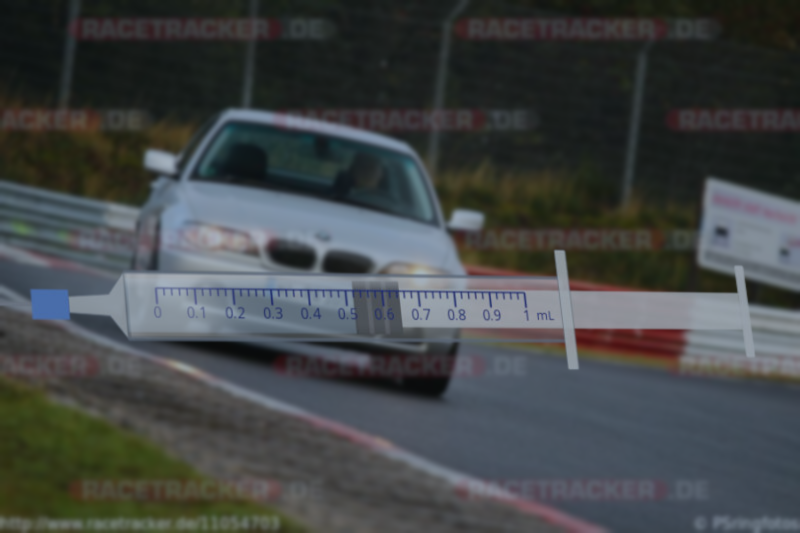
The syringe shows 0.52 (mL)
